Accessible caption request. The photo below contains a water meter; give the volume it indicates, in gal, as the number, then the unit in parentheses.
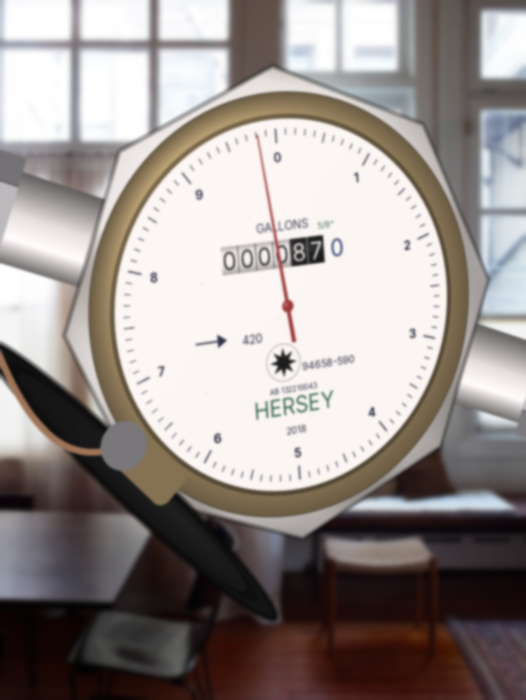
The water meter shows 869.8 (gal)
